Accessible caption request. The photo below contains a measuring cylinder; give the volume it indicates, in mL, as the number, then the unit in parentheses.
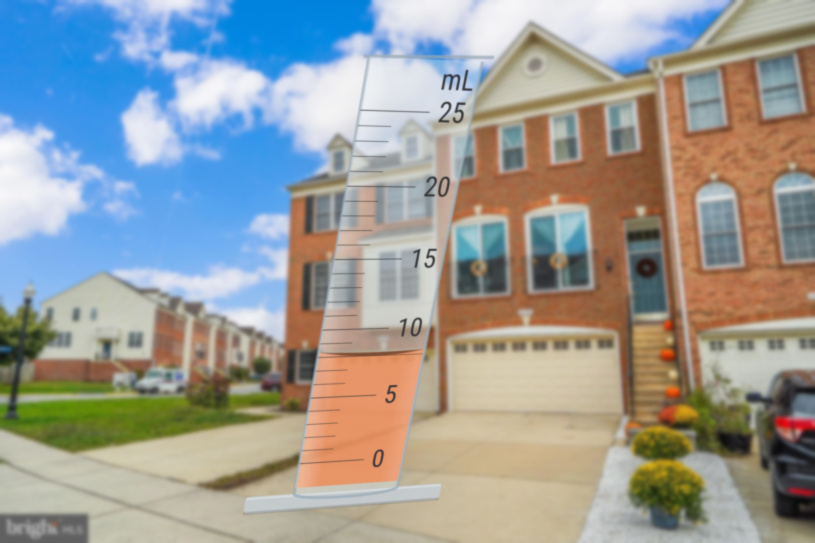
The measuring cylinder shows 8 (mL)
